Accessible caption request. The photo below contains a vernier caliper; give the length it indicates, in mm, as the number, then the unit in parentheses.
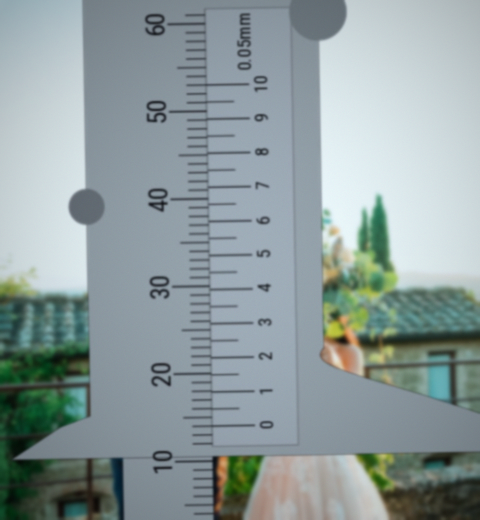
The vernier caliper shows 14.0 (mm)
